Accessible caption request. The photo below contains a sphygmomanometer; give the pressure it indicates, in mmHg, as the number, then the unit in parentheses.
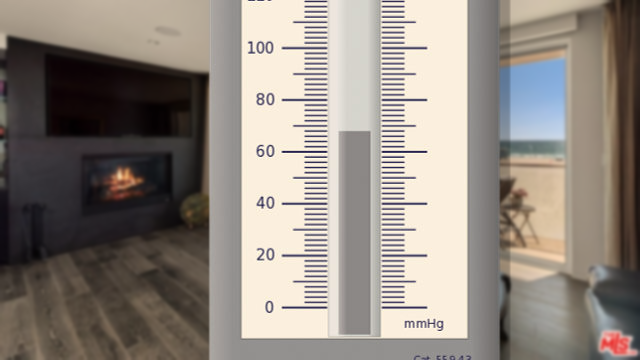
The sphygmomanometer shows 68 (mmHg)
